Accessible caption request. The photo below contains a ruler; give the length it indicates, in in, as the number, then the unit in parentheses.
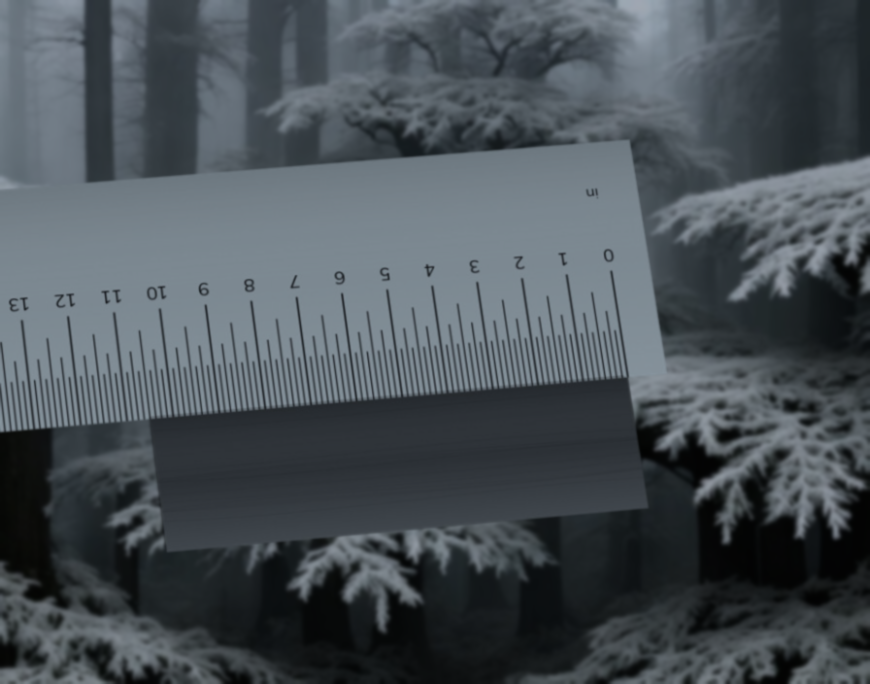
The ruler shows 10.5 (in)
